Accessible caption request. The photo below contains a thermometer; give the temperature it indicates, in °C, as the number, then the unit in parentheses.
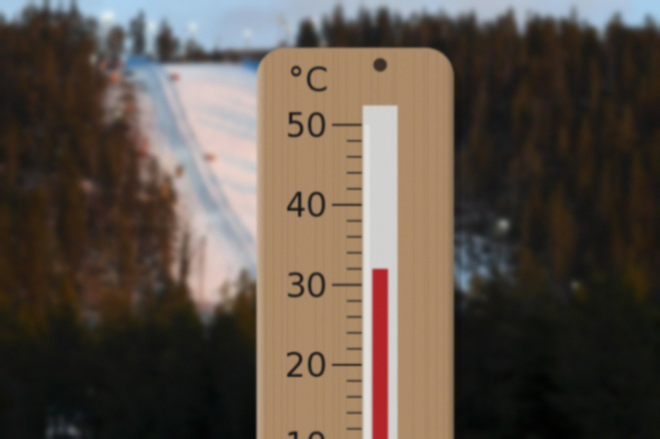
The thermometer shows 32 (°C)
